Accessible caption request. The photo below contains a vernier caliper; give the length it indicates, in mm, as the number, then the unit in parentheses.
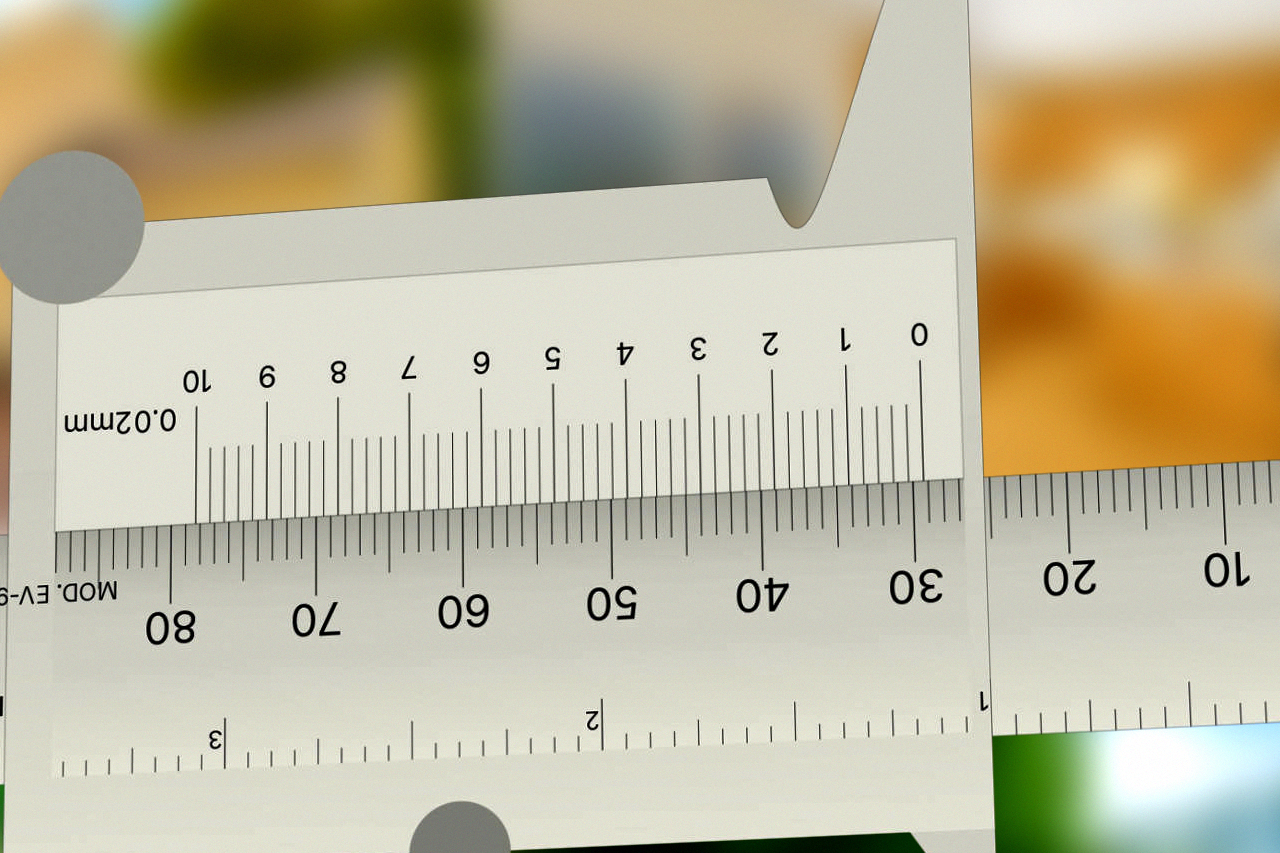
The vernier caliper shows 29.3 (mm)
